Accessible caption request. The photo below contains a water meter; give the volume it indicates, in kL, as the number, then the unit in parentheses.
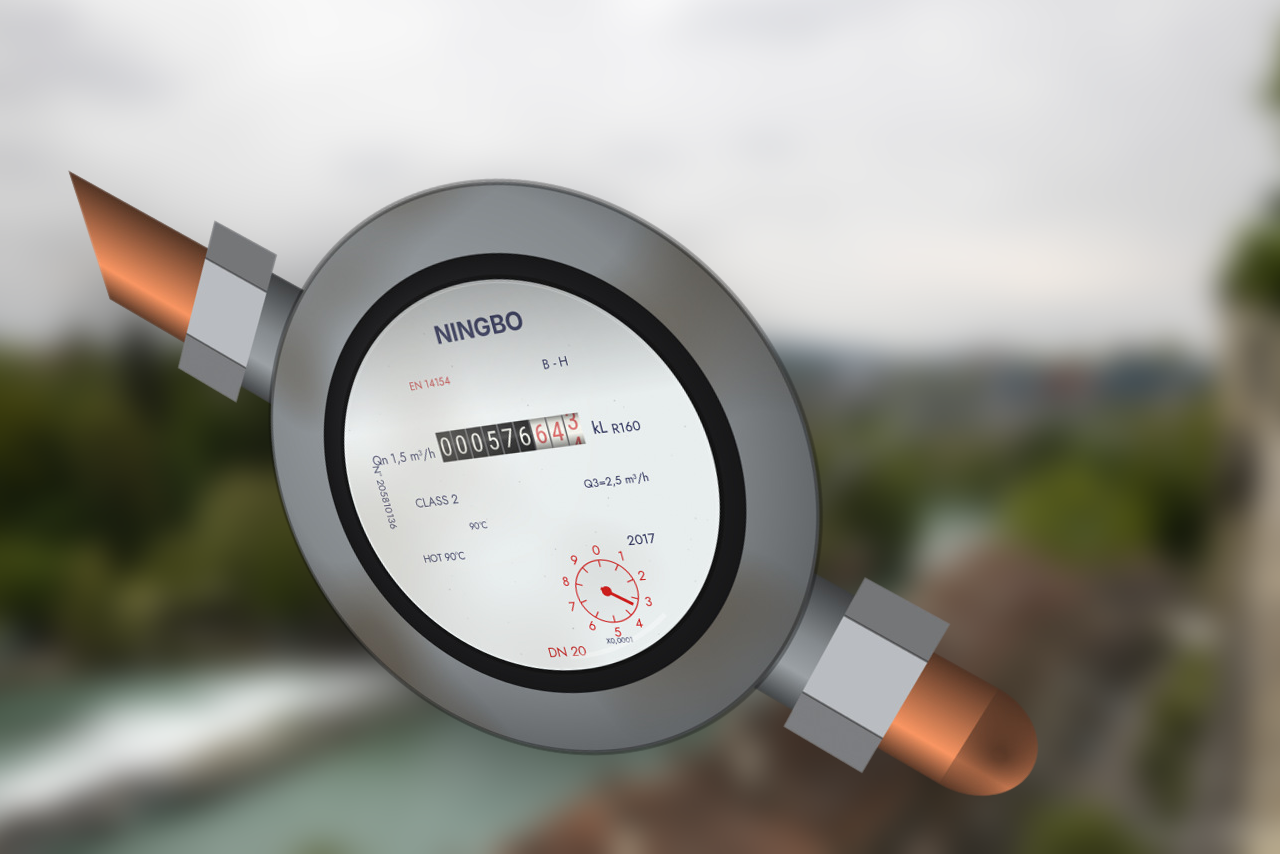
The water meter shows 576.6433 (kL)
